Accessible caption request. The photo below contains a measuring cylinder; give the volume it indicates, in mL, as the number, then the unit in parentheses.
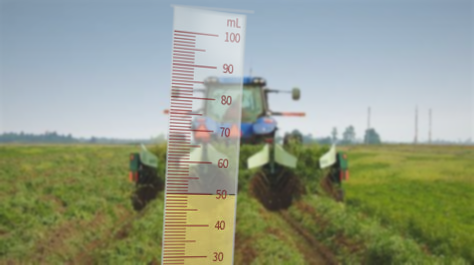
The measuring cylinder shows 50 (mL)
